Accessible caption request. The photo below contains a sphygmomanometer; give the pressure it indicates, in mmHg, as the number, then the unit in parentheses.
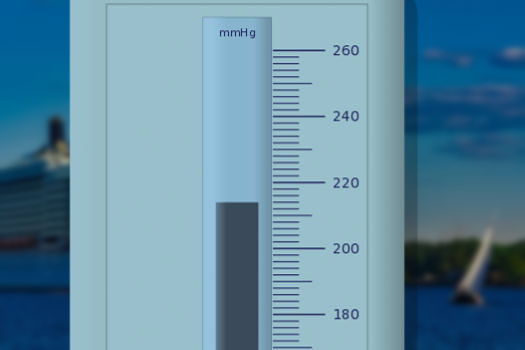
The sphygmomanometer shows 214 (mmHg)
